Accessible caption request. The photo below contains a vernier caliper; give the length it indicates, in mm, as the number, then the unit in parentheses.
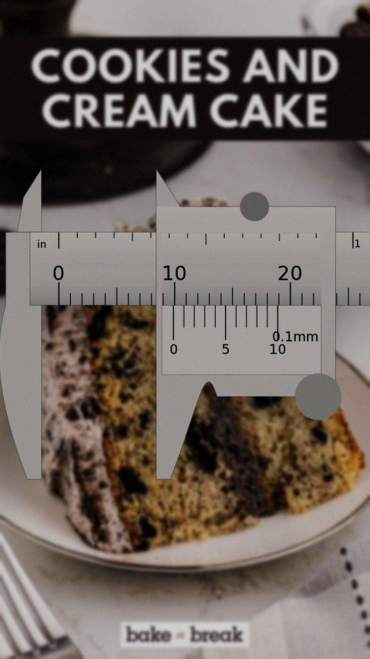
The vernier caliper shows 9.9 (mm)
